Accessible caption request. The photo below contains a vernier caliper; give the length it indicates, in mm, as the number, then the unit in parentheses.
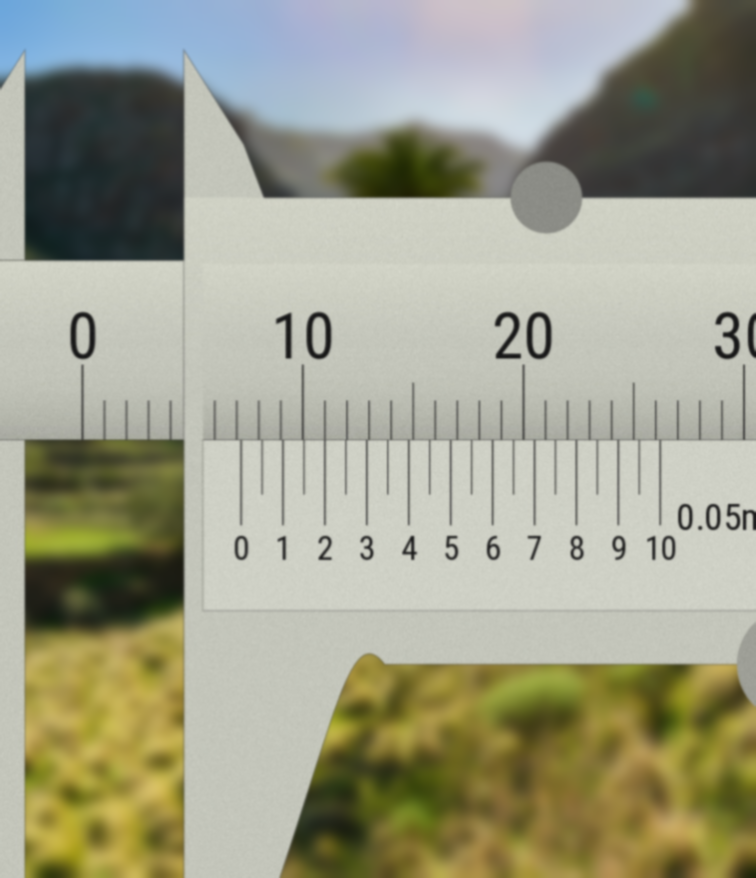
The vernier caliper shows 7.2 (mm)
